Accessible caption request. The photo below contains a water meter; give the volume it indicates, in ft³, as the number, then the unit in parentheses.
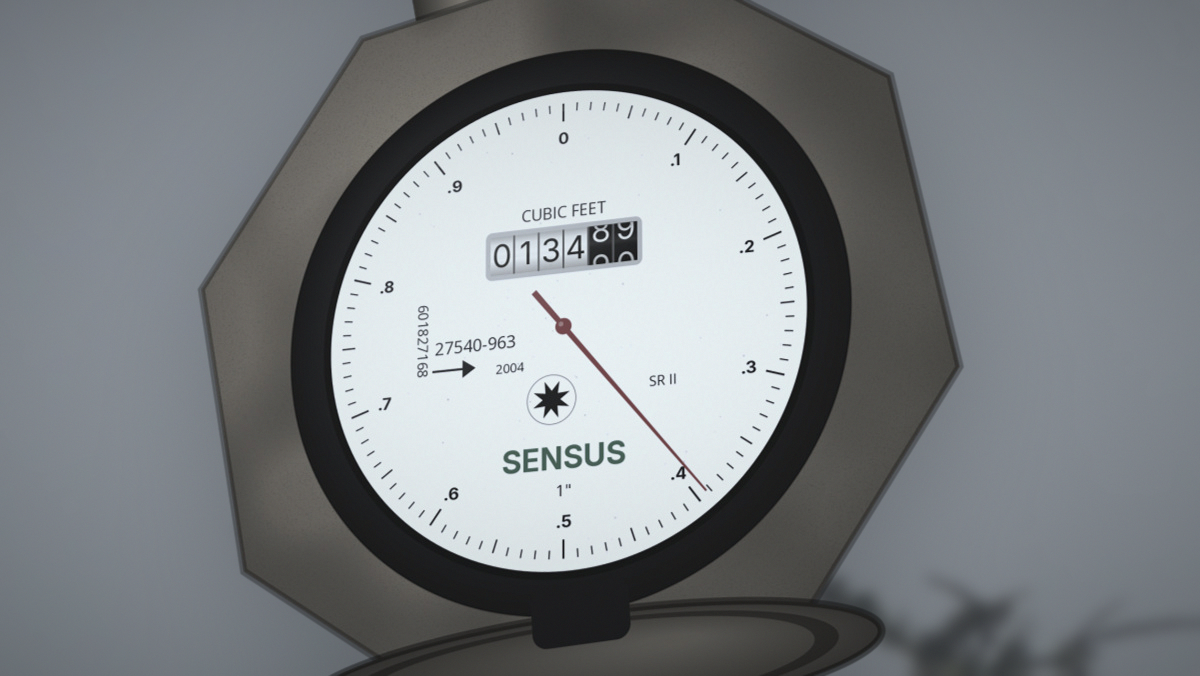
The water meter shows 13489.39 (ft³)
